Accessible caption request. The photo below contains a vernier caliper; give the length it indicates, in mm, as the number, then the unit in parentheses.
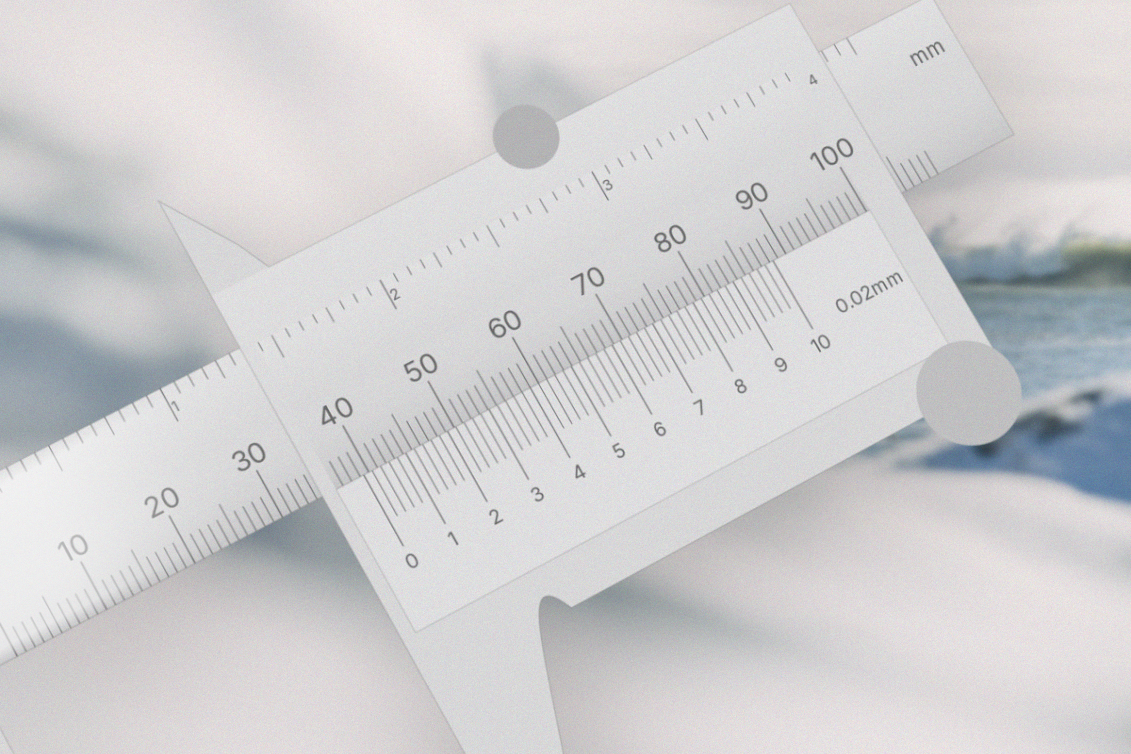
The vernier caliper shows 39.4 (mm)
